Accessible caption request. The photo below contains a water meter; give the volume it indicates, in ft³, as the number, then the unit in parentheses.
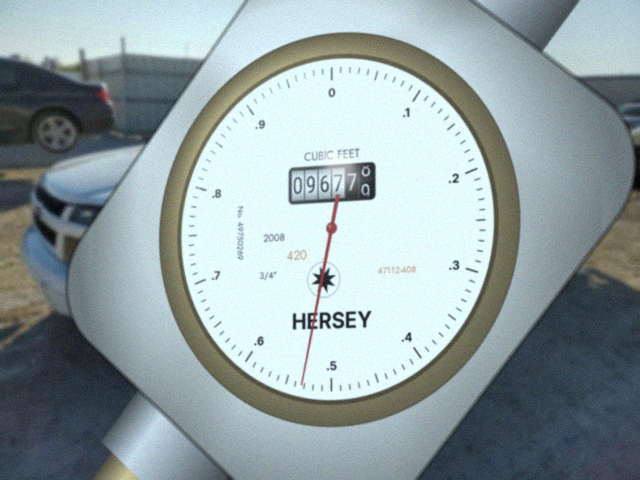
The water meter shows 96778.53 (ft³)
